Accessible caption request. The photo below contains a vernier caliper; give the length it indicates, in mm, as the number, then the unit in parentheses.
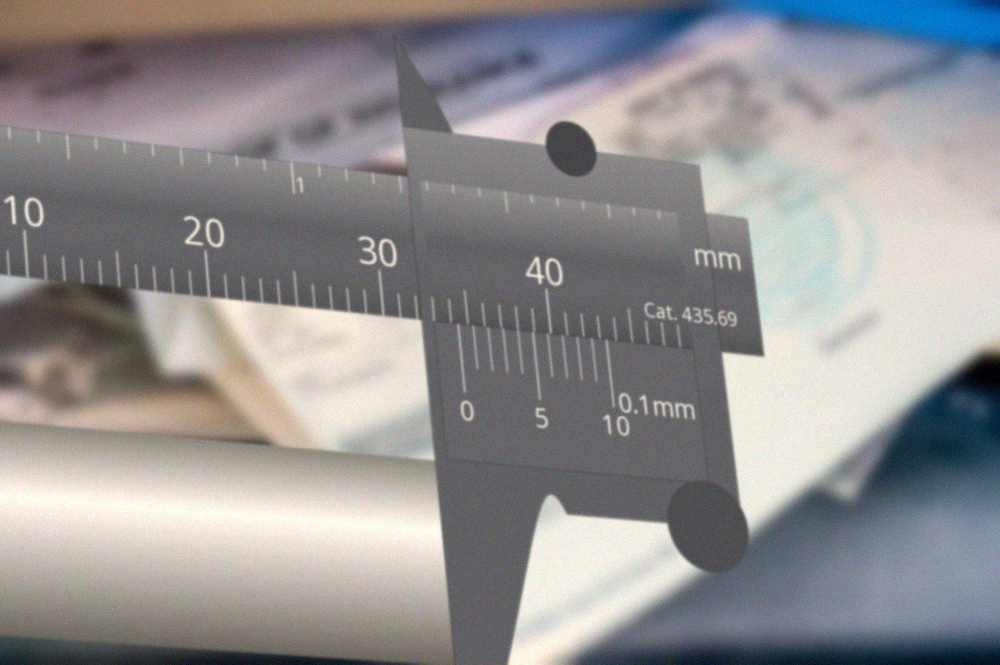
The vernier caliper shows 34.4 (mm)
